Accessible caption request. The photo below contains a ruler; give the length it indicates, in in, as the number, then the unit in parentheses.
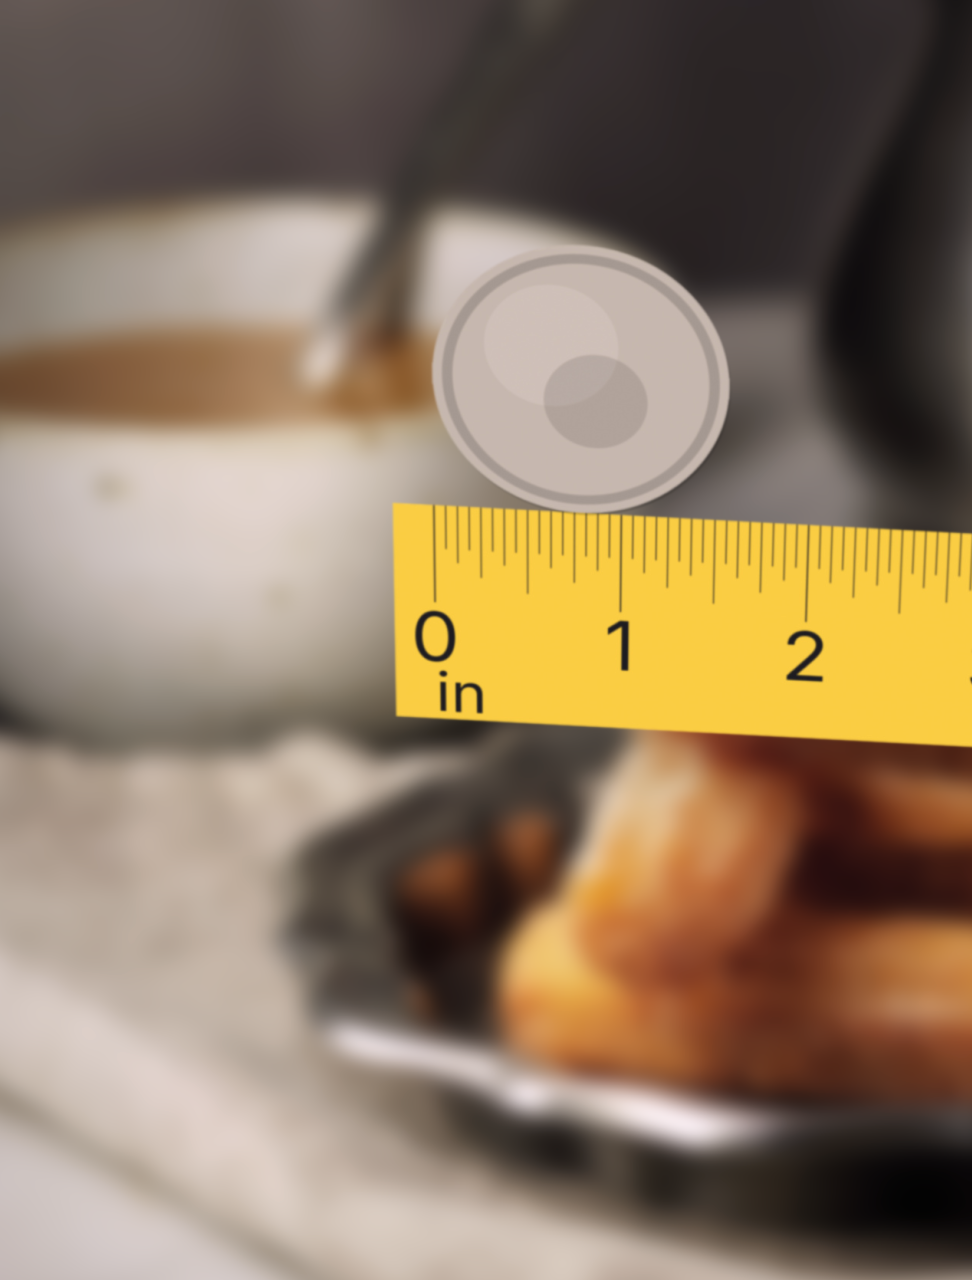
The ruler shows 1.5625 (in)
